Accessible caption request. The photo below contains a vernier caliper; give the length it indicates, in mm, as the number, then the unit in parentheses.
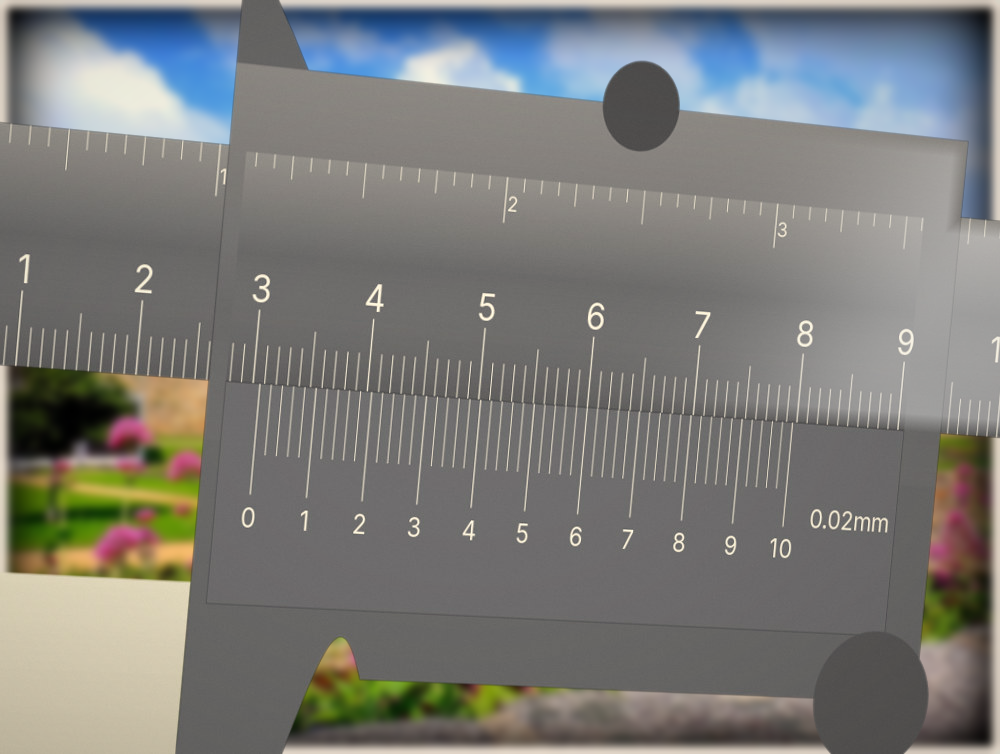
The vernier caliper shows 30.6 (mm)
